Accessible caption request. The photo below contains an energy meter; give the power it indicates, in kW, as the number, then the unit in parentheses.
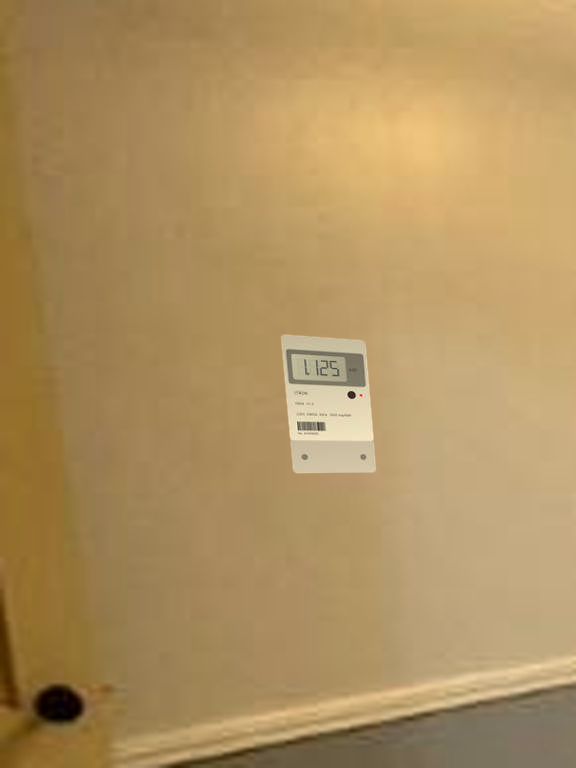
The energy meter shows 1.125 (kW)
